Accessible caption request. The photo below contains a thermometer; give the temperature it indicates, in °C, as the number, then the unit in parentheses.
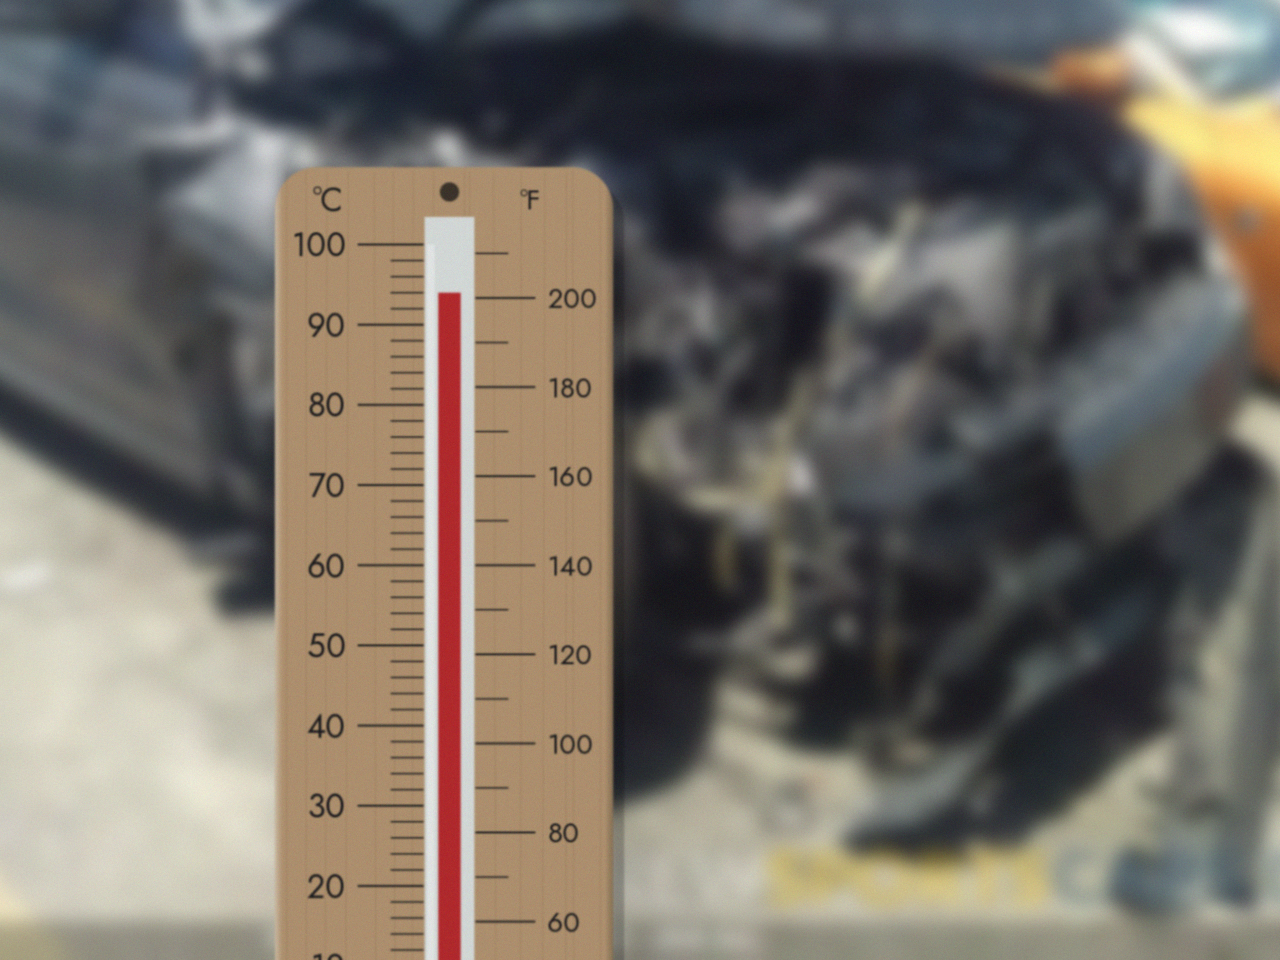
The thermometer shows 94 (°C)
